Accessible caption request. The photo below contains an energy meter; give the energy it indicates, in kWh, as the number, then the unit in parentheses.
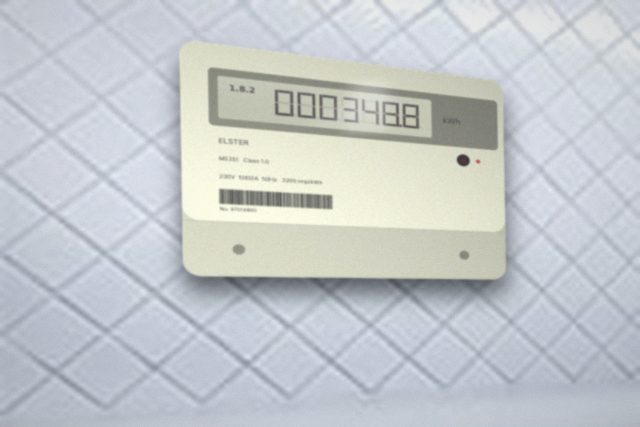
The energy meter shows 348.8 (kWh)
